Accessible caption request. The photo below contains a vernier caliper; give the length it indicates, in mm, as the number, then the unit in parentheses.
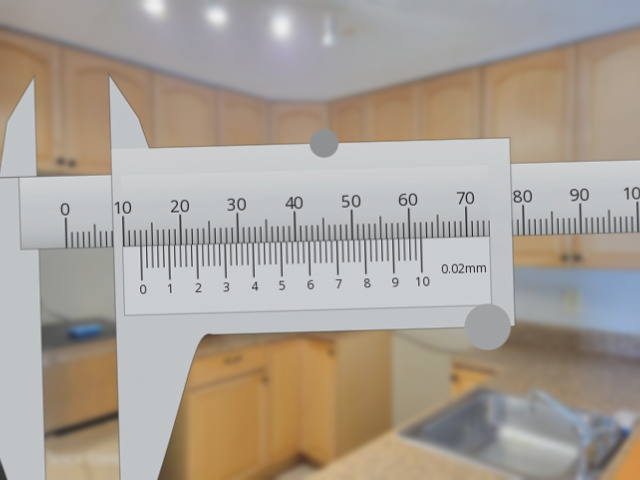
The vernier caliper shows 13.0 (mm)
